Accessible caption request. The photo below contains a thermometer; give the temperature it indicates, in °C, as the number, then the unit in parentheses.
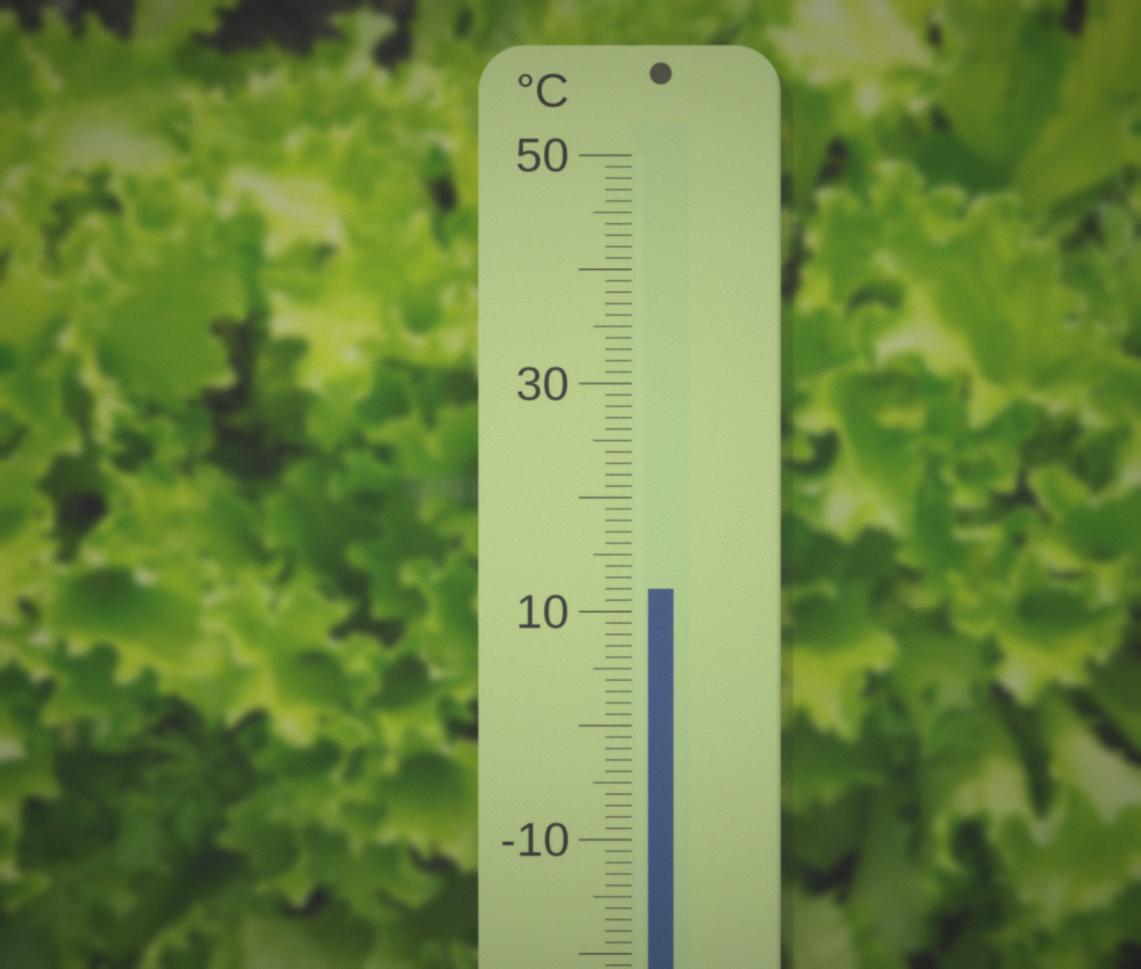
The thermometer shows 12 (°C)
